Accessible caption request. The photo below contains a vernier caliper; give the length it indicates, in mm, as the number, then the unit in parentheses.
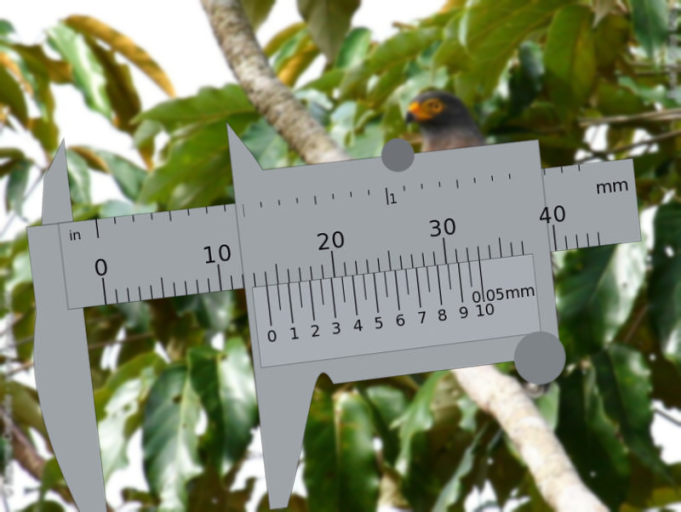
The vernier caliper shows 14.0 (mm)
